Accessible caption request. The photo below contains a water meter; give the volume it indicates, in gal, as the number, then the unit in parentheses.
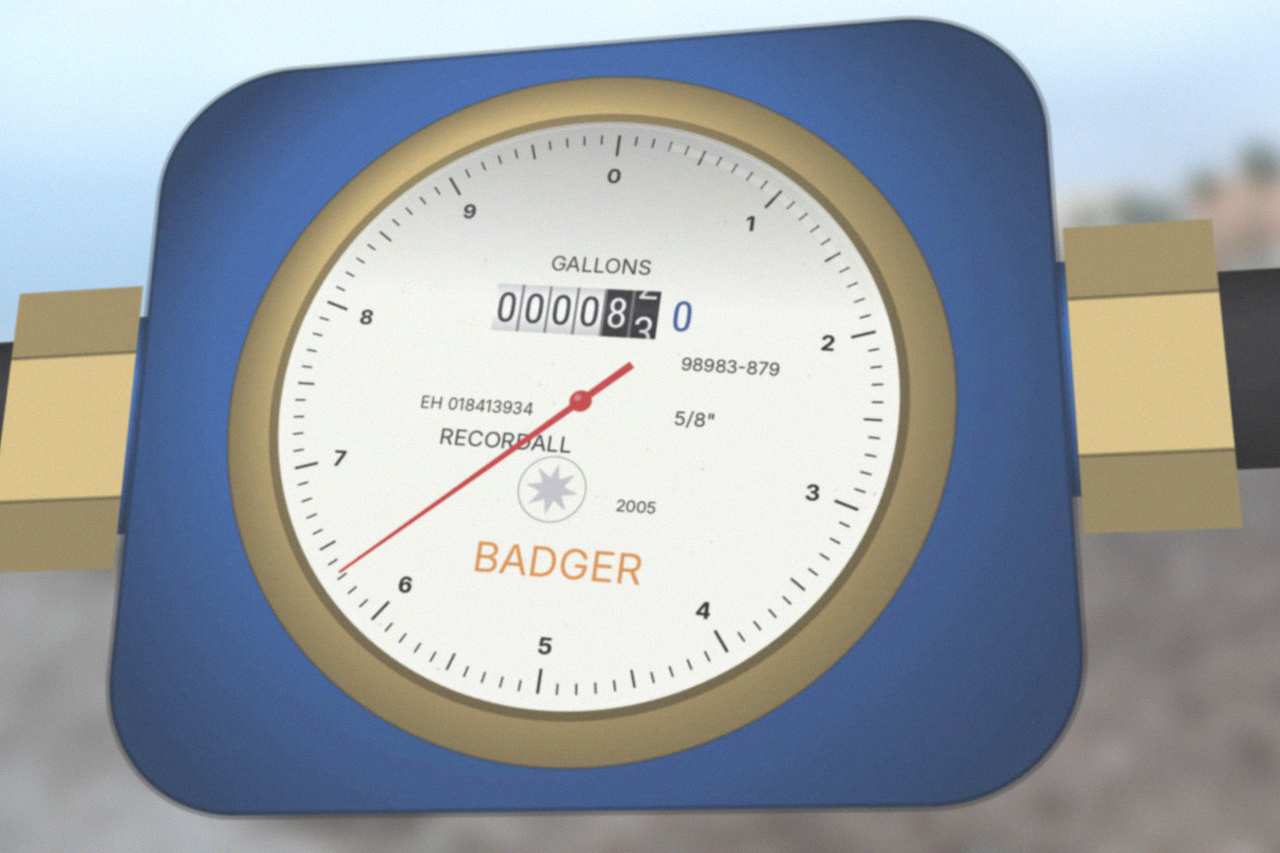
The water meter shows 826.3 (gal)
